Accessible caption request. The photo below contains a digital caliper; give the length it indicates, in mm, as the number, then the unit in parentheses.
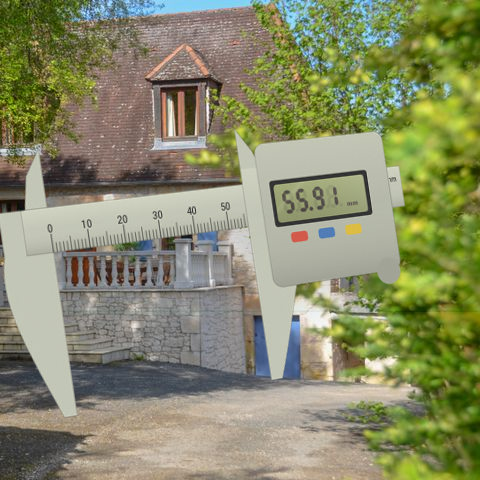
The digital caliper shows 55.91 (mm)
